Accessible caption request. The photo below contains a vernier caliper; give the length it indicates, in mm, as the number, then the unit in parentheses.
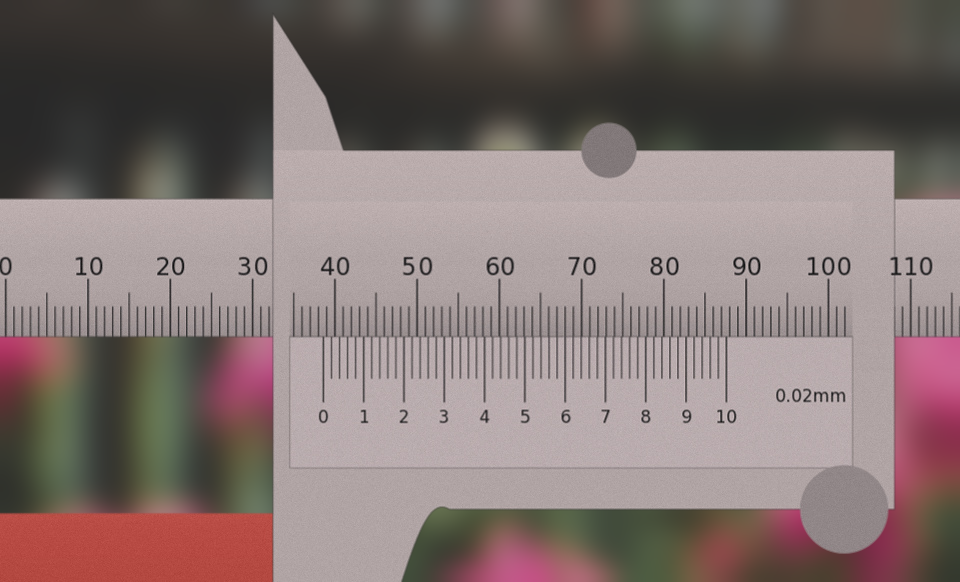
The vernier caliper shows 38.6 (mm)
